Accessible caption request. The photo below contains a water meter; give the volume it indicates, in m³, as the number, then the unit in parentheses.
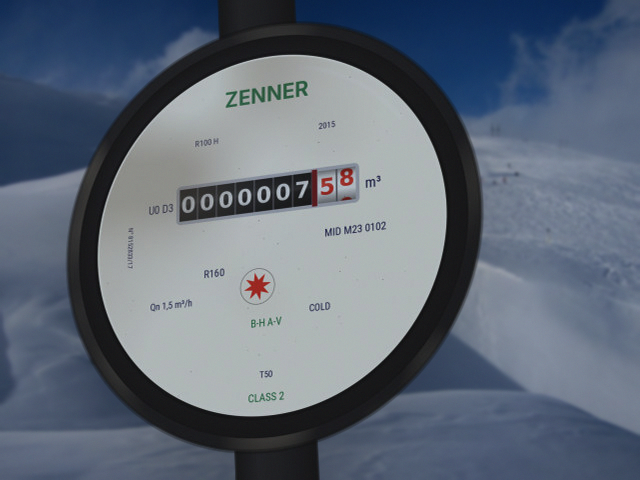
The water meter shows 7.58 (m³)
